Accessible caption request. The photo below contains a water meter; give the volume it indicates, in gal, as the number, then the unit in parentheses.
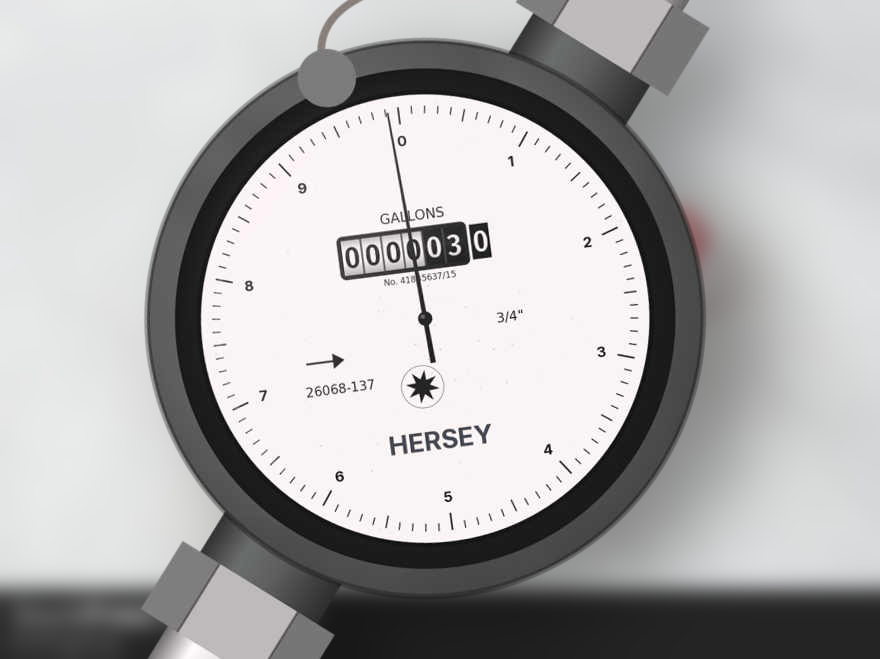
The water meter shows 29.9 (gal)
